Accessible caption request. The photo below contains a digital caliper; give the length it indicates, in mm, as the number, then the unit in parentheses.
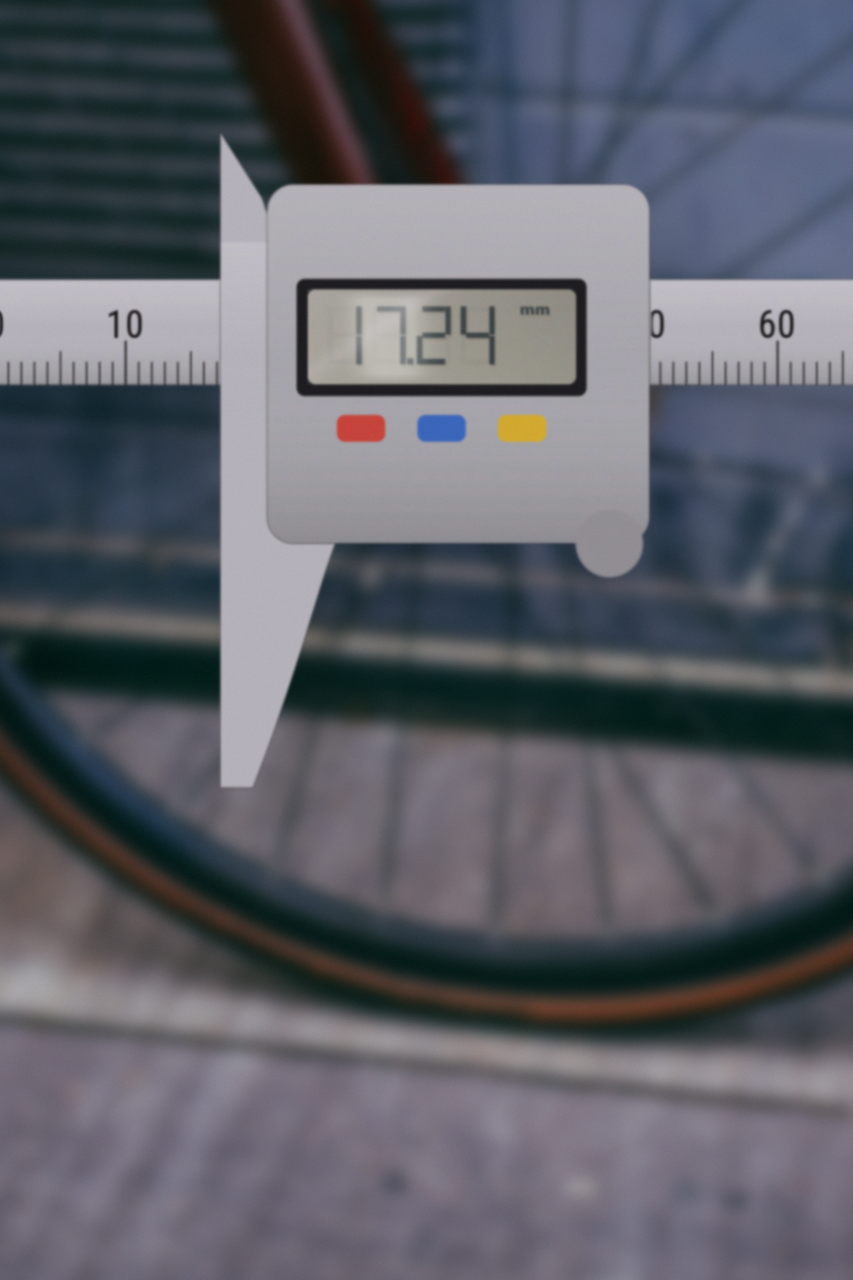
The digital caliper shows 17.24 (mm)
